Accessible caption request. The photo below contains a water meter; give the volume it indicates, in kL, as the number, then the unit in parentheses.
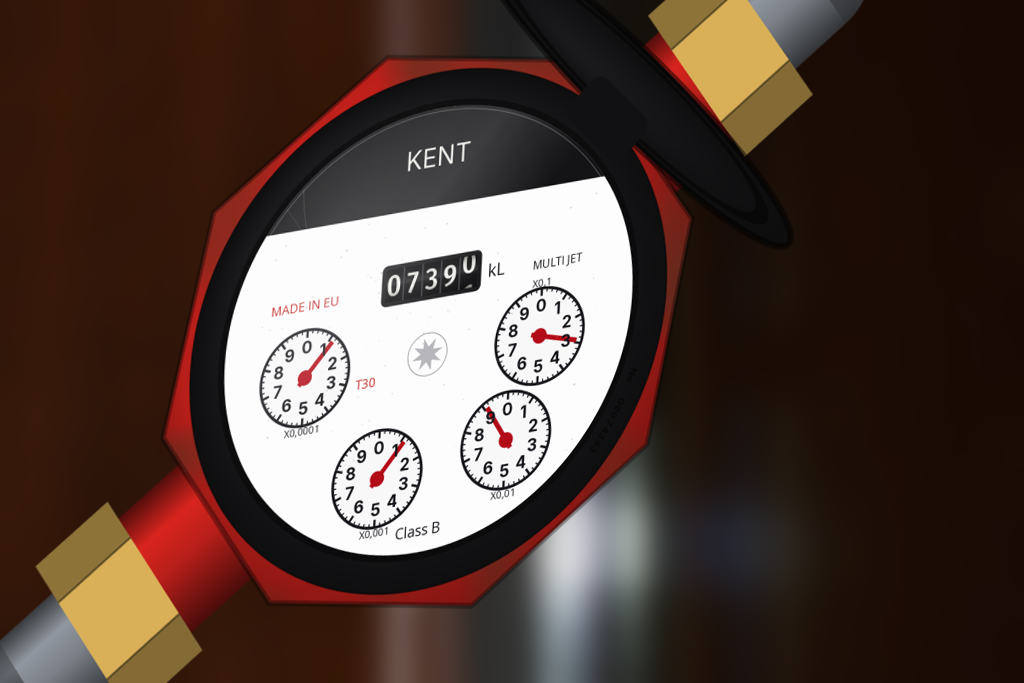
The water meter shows 7390.2911 (kL)
